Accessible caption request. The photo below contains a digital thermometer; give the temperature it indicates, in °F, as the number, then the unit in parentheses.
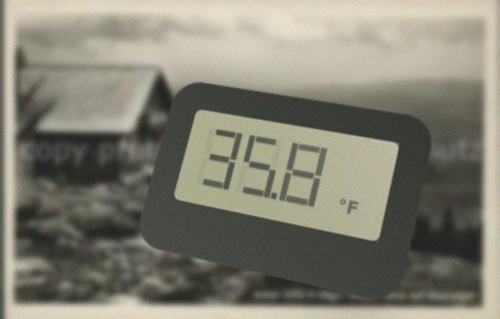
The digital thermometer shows 35.8 (°F)
